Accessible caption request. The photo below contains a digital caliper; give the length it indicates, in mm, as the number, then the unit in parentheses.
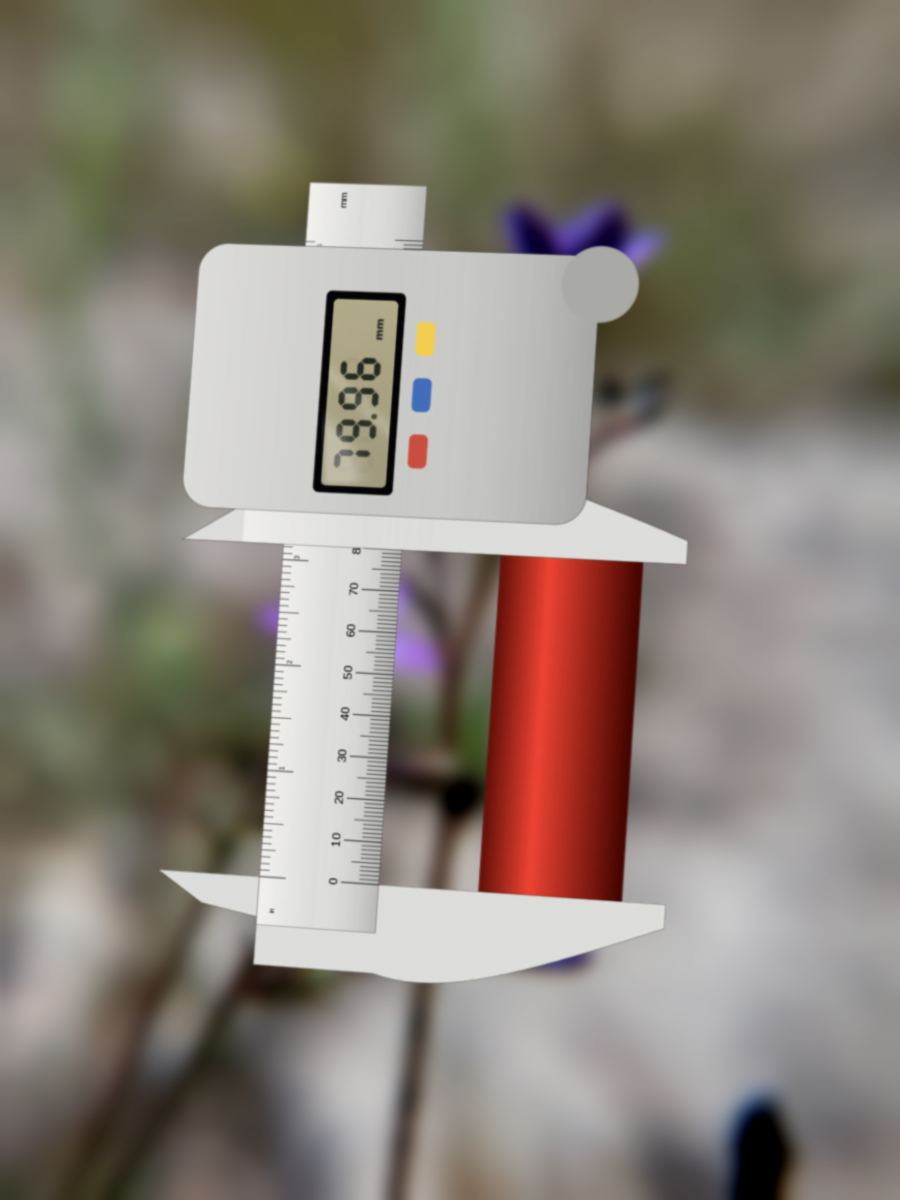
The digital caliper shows 79.96 (mm)
